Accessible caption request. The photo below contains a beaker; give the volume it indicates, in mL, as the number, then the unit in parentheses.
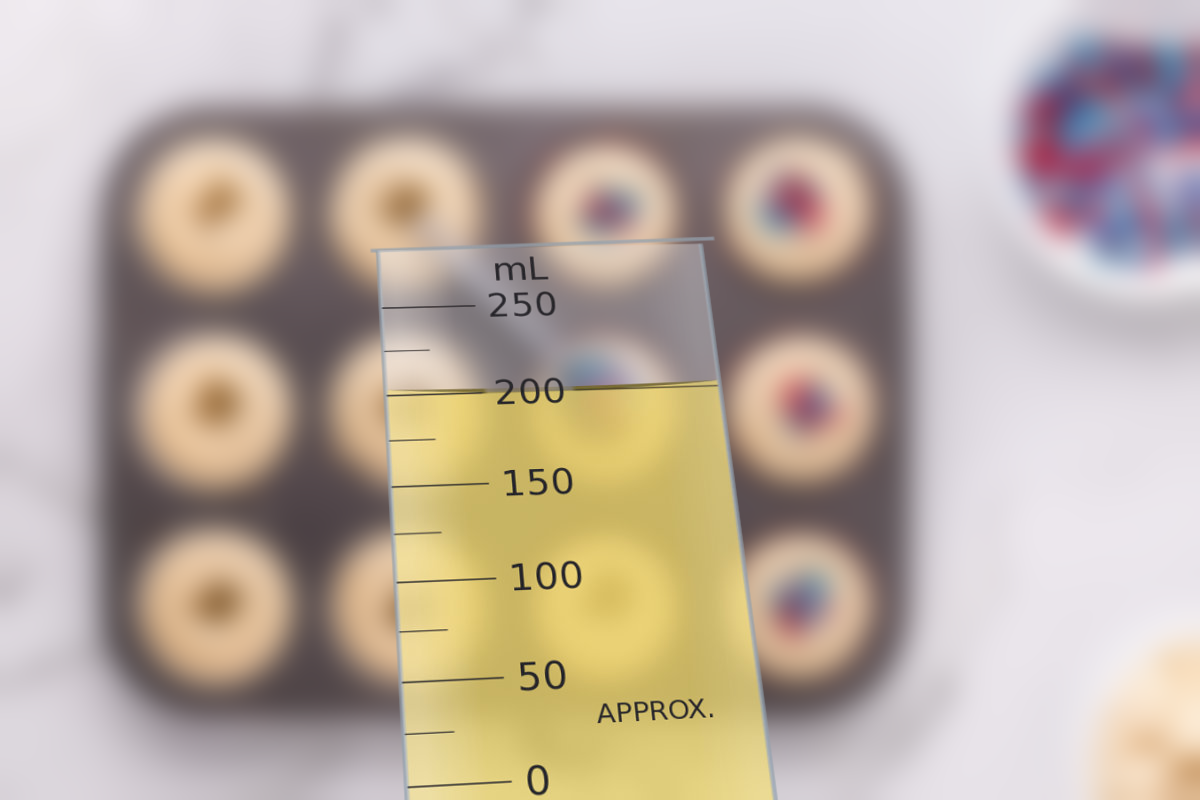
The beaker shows 200 (mL)
